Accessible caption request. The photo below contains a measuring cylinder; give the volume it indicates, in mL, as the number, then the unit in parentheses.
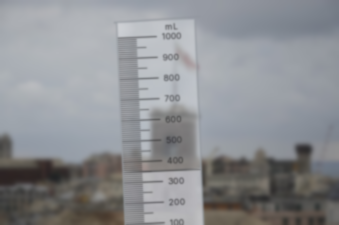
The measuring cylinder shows 350 (mL)
